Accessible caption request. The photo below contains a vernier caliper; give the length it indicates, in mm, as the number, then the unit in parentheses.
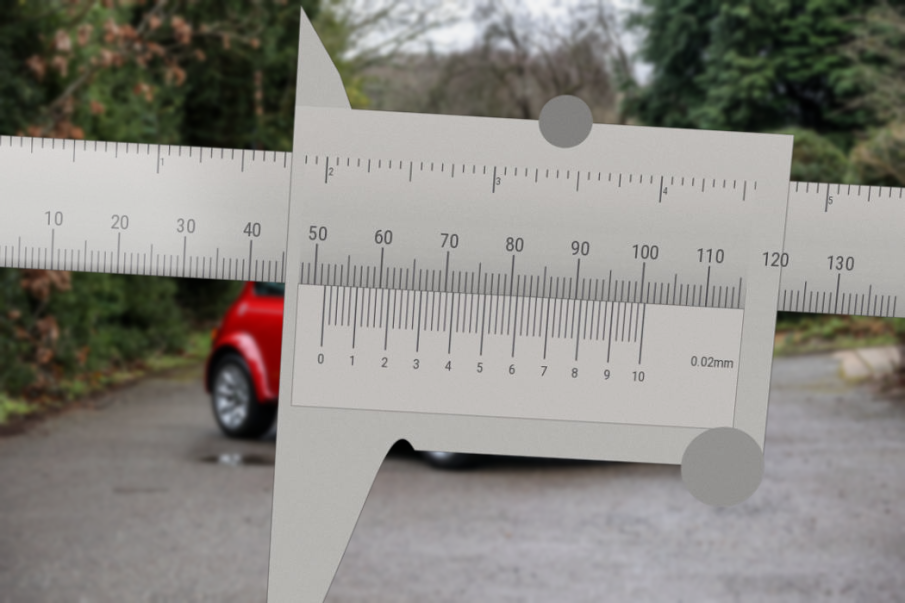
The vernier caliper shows 51.6 (mm)
